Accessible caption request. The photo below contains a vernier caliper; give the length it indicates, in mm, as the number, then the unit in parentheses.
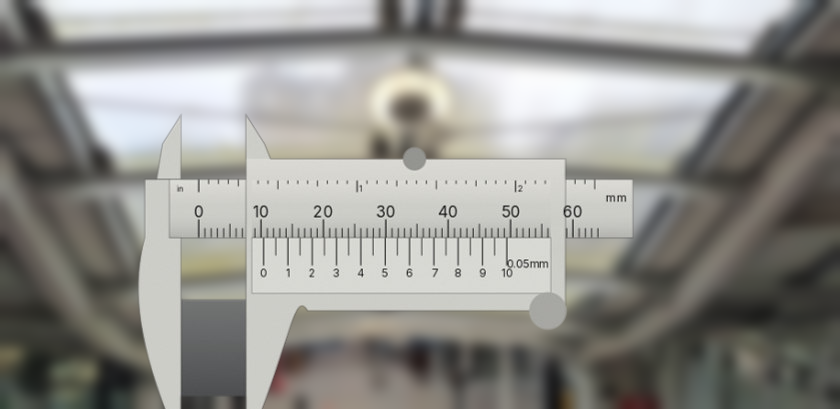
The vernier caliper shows 10.4 (mm)
